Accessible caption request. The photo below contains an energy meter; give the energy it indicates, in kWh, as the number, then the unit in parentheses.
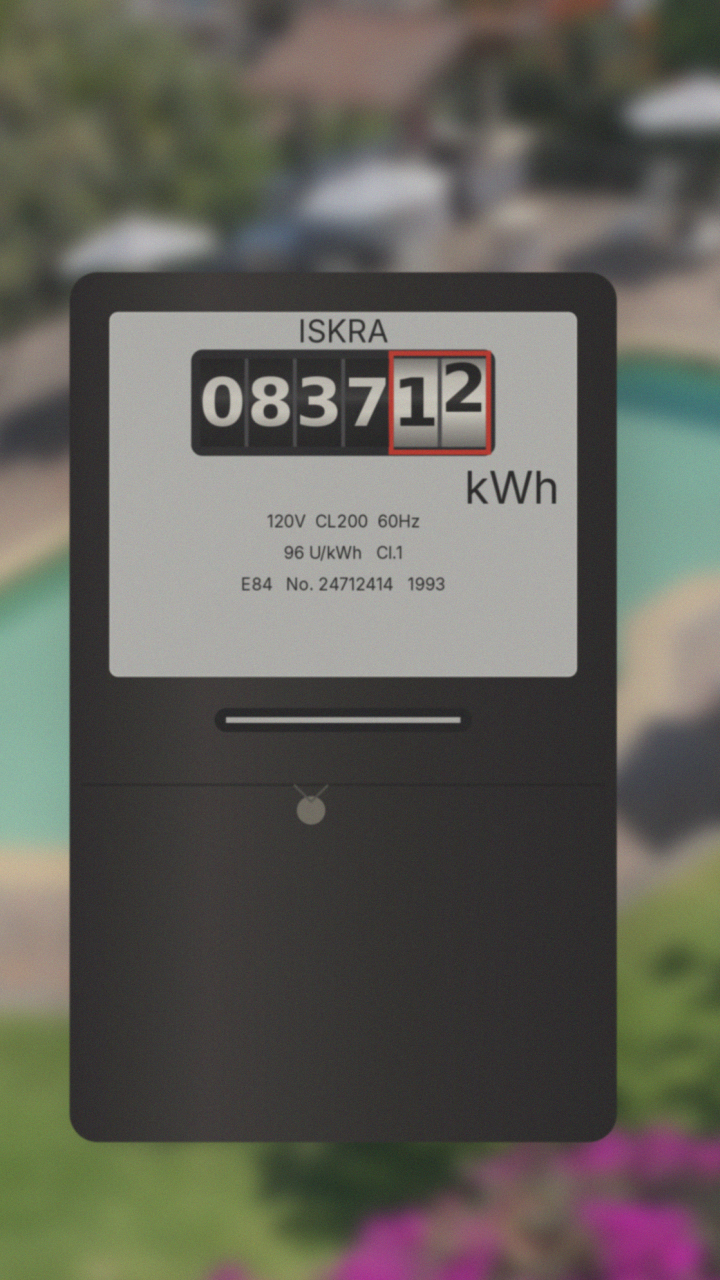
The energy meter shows 837.12 (kWh)
